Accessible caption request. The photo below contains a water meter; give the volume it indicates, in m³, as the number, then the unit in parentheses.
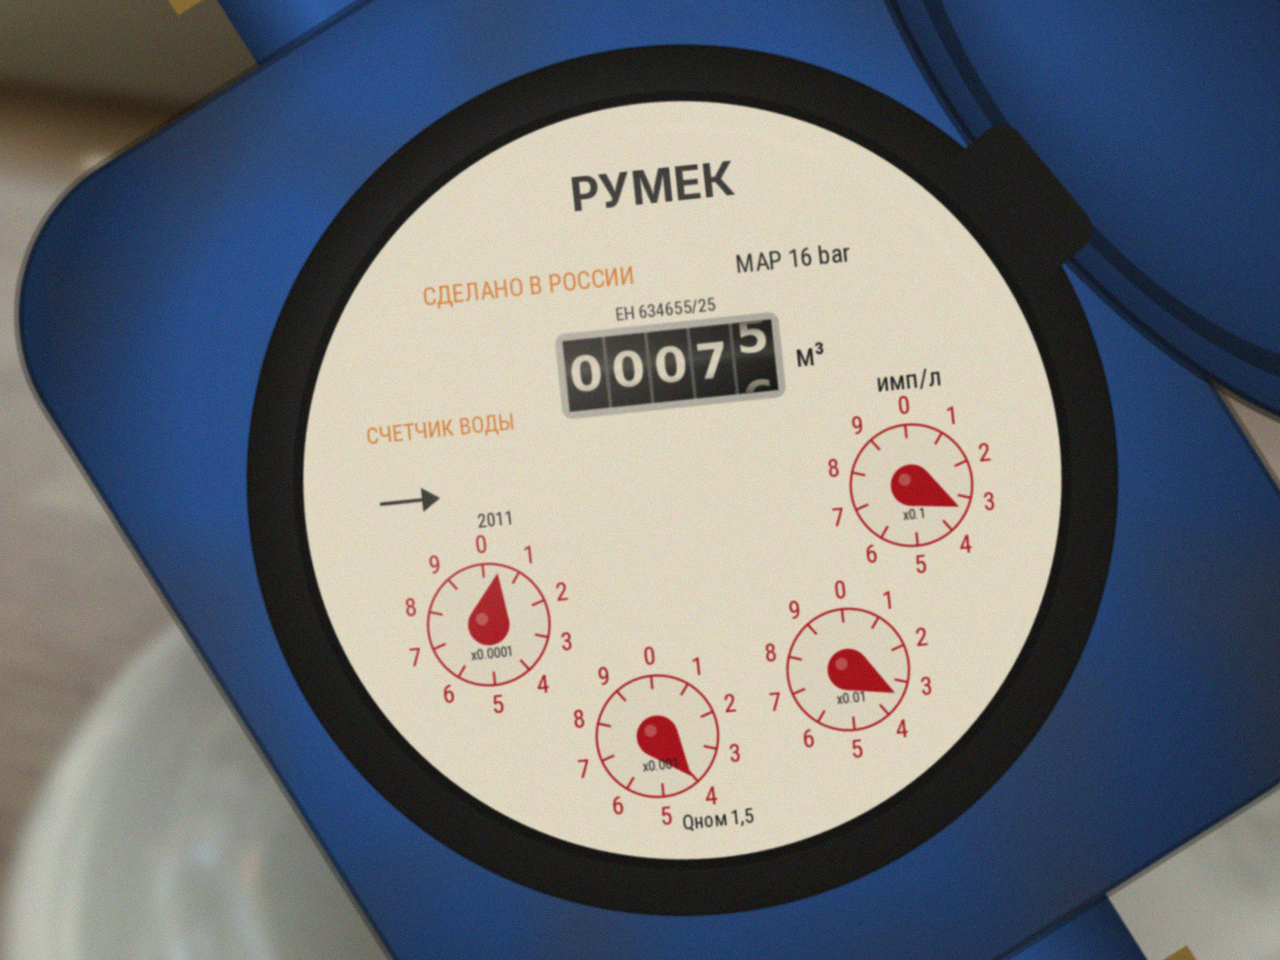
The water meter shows 75.3340 (m³)
